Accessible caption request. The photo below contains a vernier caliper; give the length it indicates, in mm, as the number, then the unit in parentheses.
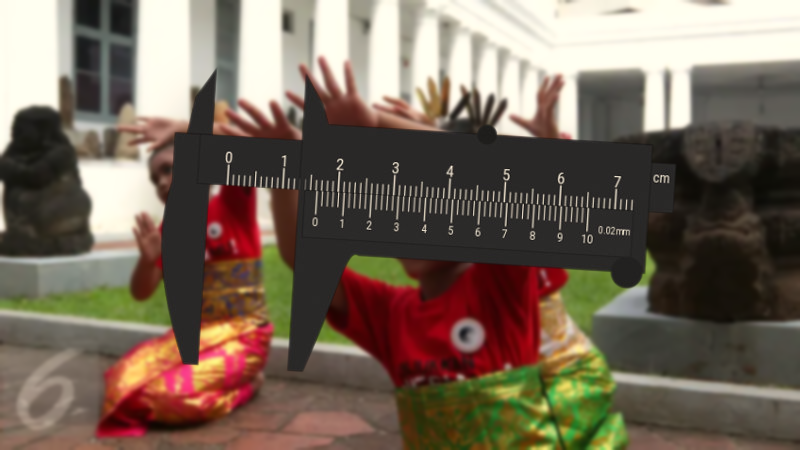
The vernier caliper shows 16.2 (mm)
